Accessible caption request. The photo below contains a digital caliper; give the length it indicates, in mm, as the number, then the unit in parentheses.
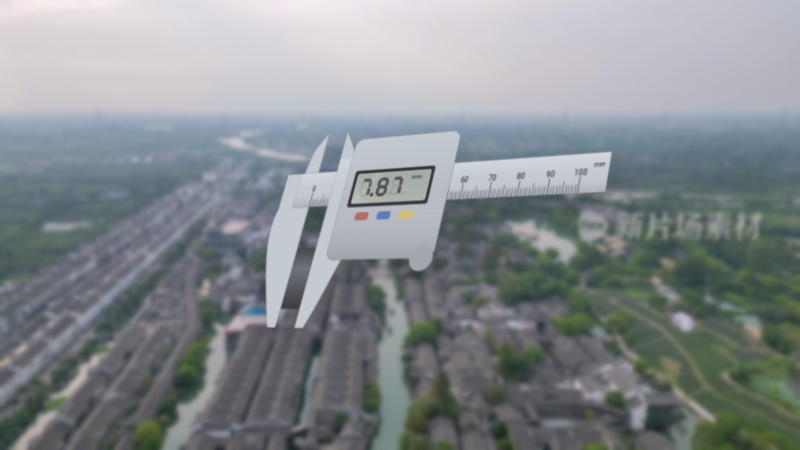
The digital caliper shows 7.87 (mm)
